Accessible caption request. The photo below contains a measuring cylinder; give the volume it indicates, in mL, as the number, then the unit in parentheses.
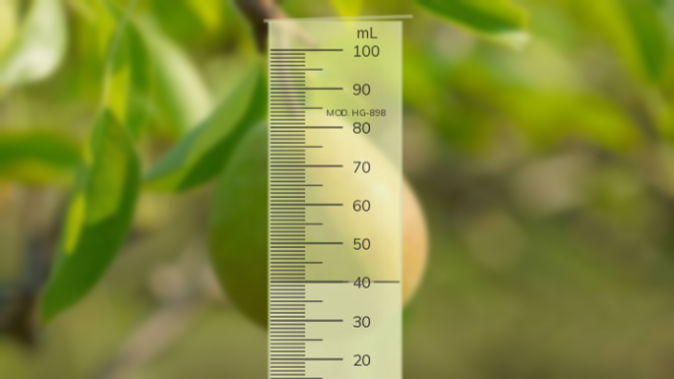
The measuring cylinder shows 40 (mL)
